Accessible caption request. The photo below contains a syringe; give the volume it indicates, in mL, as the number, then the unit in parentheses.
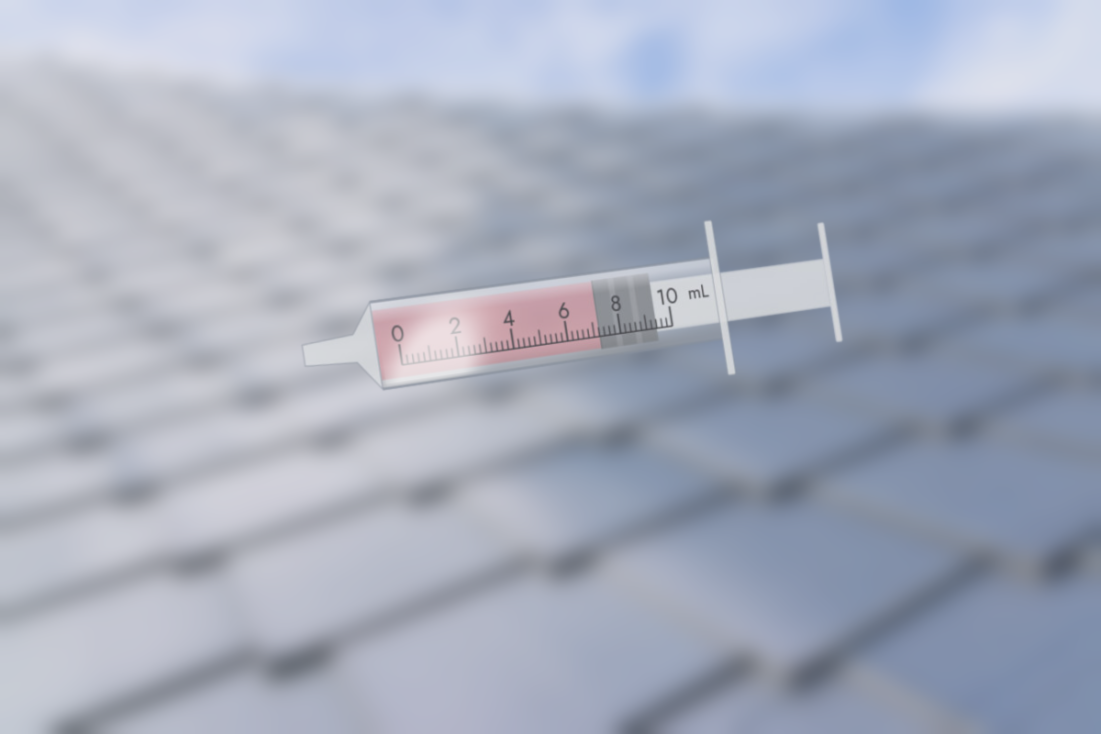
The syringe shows 7.2 (mL)
